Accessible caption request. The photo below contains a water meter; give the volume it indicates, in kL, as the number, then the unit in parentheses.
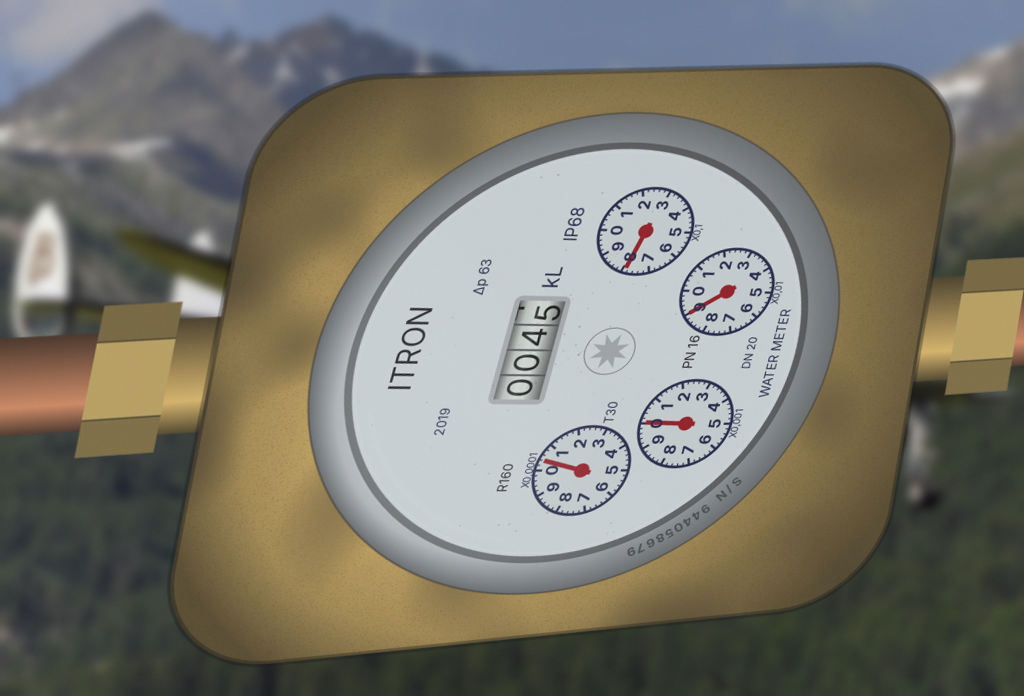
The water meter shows 44.7900 (kL)
